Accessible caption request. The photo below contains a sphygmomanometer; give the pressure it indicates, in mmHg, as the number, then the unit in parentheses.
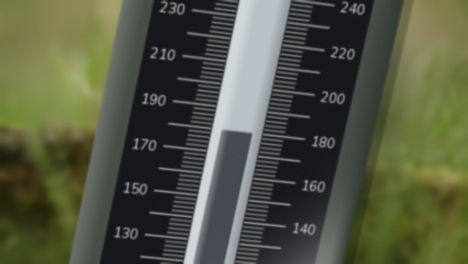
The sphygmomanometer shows 180 (mmHg)
